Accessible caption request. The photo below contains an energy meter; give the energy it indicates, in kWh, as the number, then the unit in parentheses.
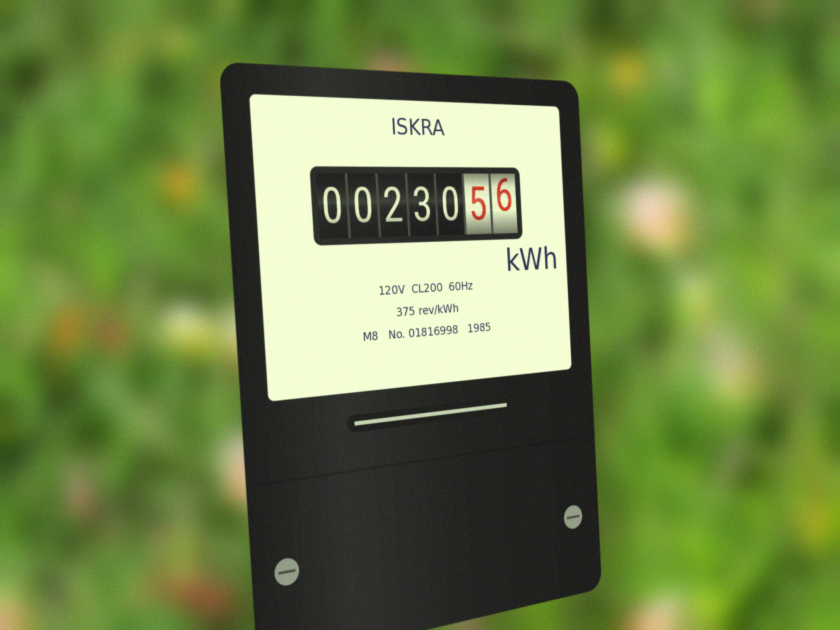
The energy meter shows 230.56 (kWh)
